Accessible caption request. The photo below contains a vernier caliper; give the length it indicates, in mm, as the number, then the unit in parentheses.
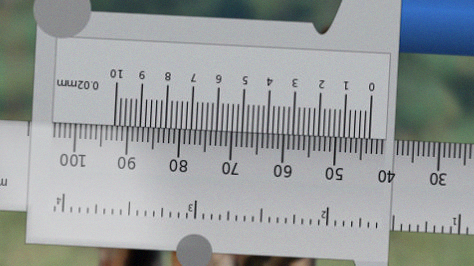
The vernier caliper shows 43.5 (mm)
